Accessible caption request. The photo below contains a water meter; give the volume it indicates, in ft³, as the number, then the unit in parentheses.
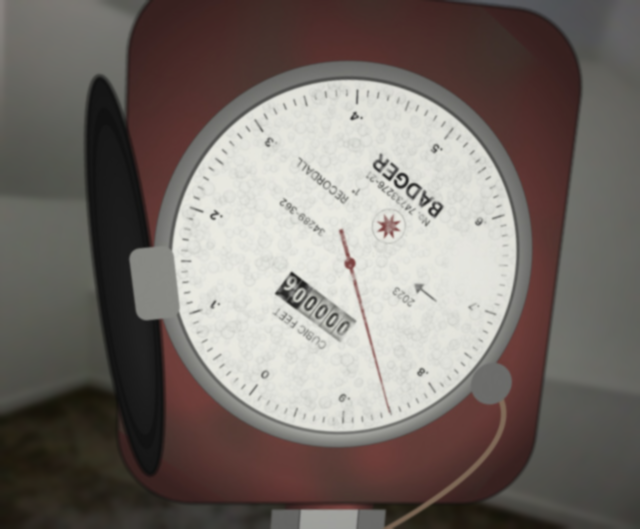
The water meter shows 5.85 (ft³)
